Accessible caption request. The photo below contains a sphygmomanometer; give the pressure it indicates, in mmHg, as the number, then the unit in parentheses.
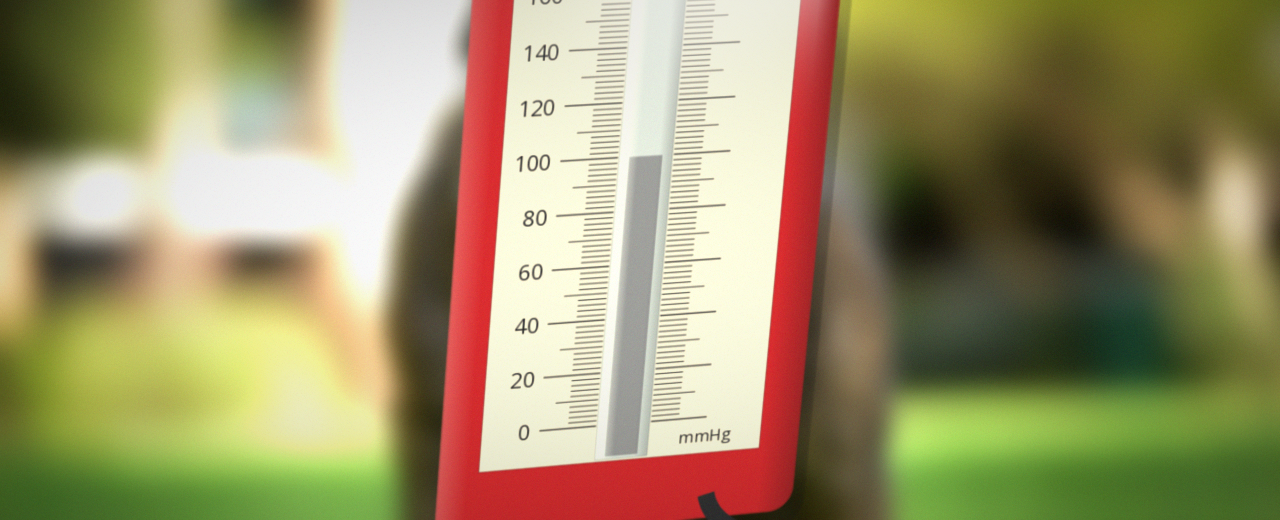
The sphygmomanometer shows 100 (mmHg)
